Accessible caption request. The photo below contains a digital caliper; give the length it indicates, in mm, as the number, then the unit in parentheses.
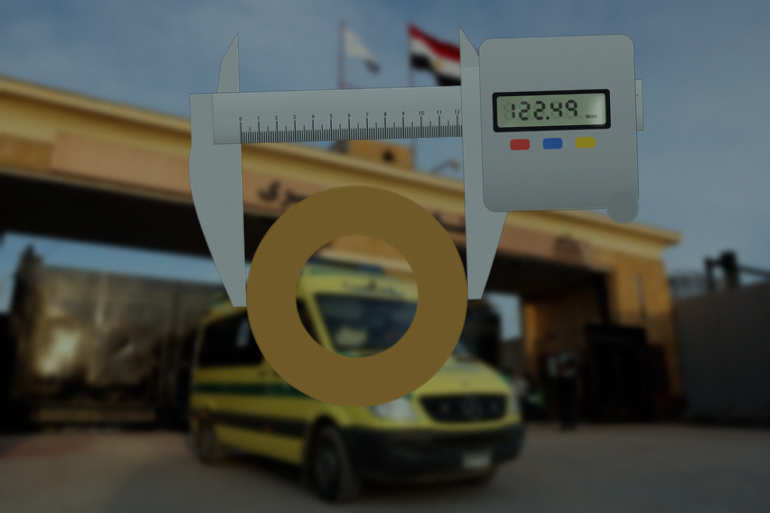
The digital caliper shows 122.49 (mm)
